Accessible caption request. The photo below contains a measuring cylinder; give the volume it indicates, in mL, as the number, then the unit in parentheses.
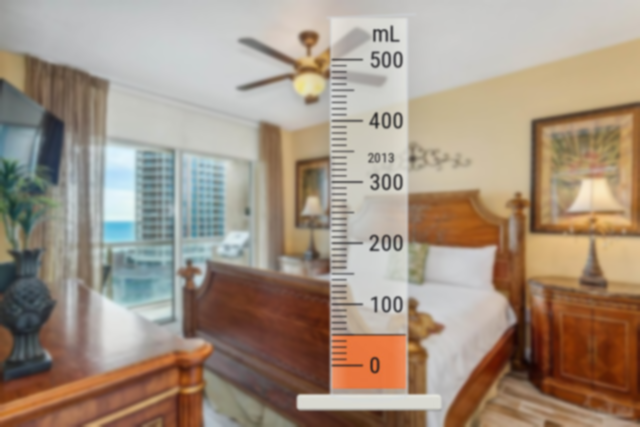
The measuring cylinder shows 50 (mL)
